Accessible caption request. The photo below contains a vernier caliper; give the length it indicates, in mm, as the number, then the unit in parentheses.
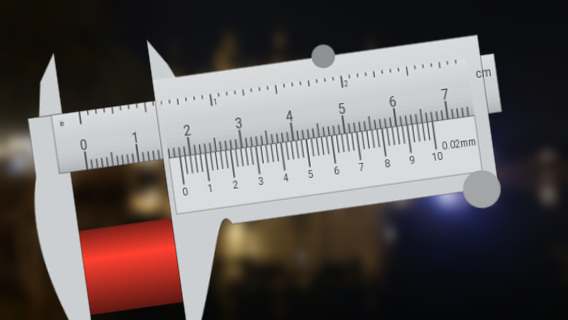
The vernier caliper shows 18.0 (mm)
